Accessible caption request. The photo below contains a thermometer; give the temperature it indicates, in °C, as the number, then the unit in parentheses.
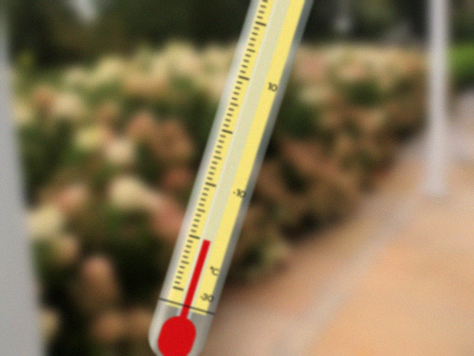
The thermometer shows -20 (°C)
